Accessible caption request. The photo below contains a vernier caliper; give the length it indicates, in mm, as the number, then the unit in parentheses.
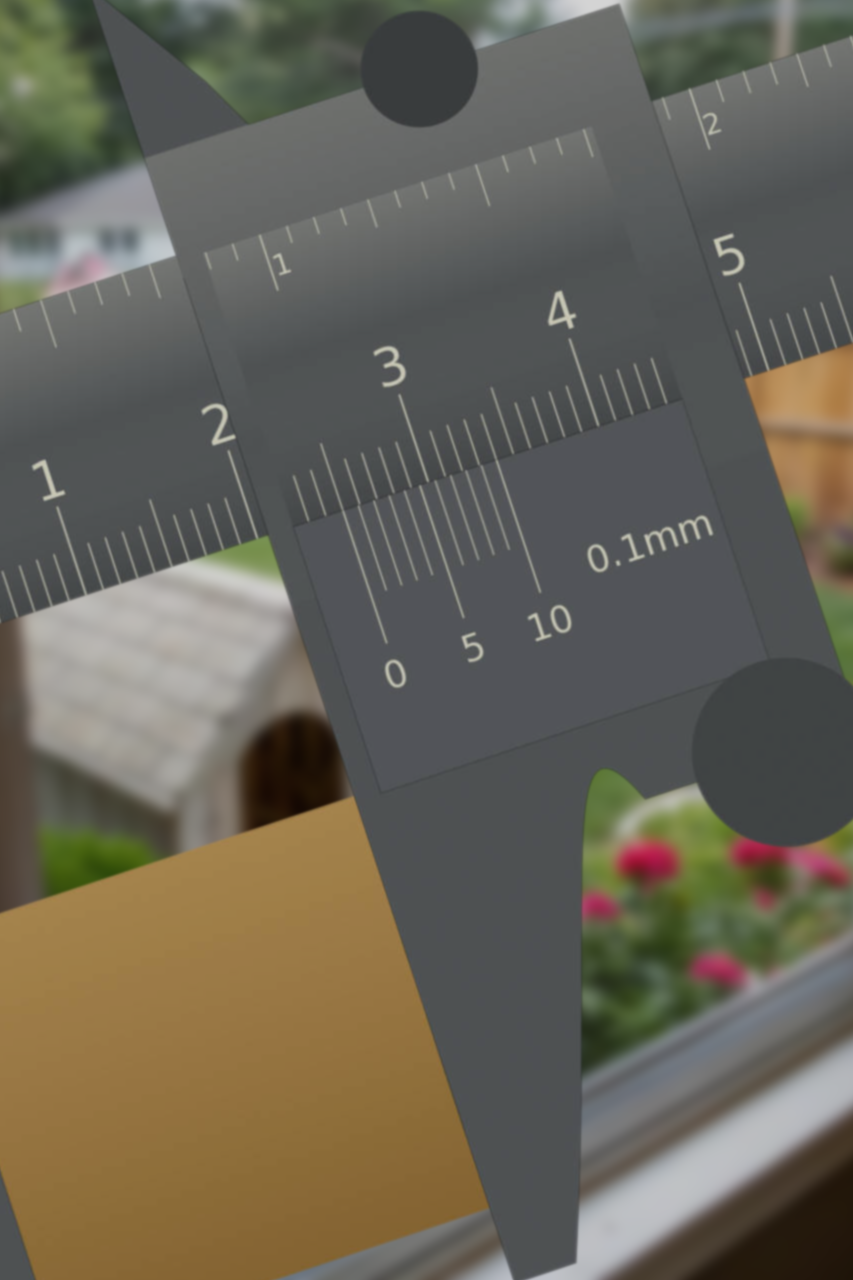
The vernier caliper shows 25.0 (mm)
